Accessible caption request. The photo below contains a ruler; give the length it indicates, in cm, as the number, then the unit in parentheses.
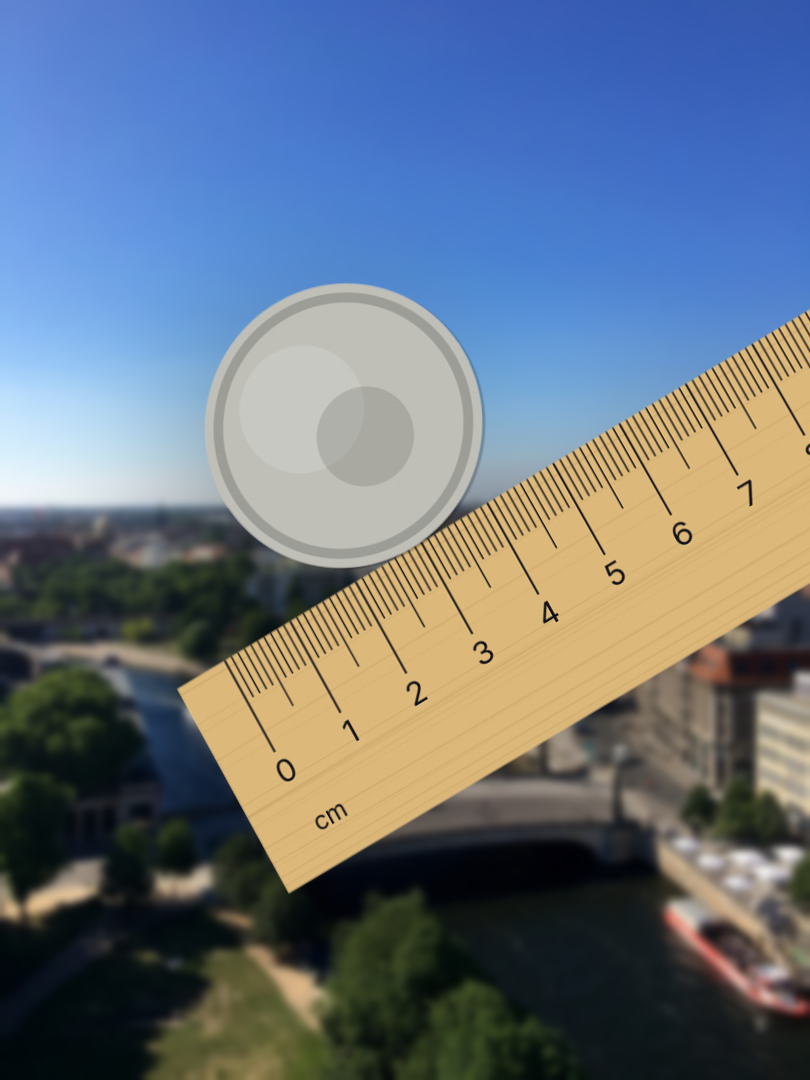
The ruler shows 3.7 (cm)
